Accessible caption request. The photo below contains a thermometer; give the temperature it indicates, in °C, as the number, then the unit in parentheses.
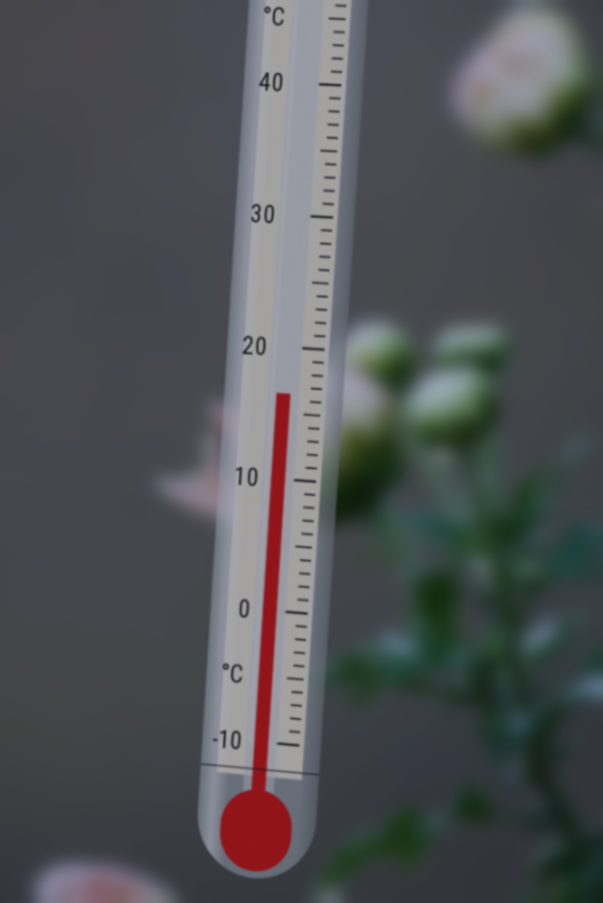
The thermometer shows 16.5 (°C)
